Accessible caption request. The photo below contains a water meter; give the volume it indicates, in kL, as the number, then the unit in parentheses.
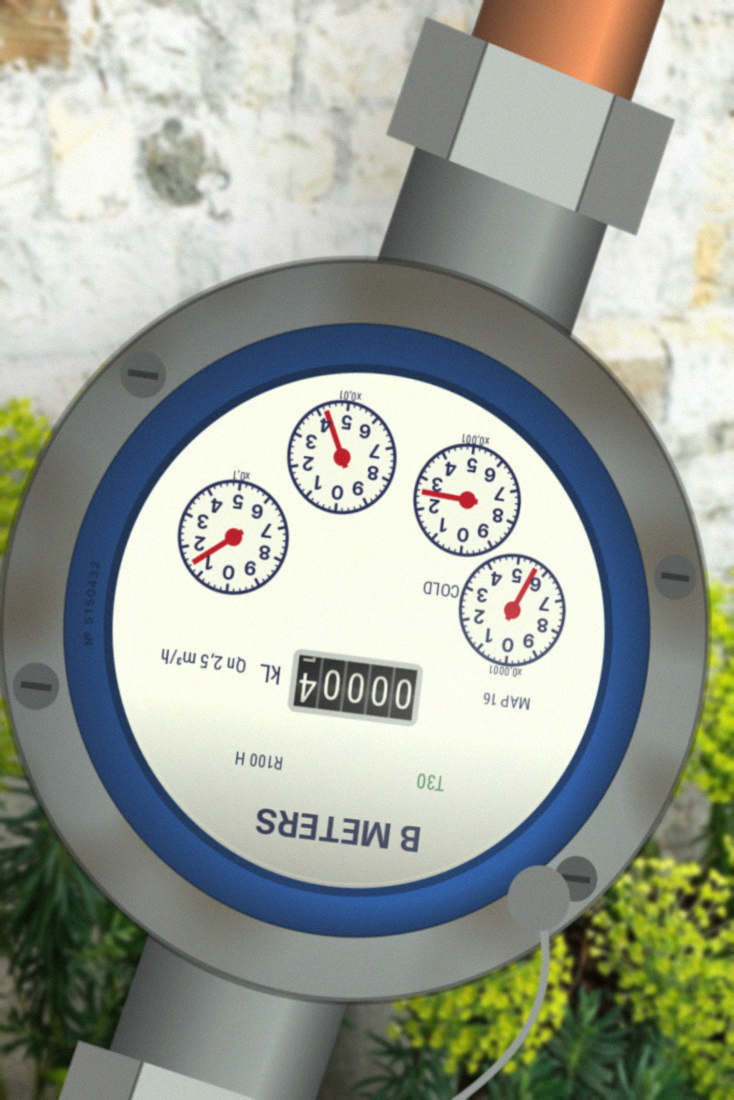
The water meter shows 4.1425 (kL)
